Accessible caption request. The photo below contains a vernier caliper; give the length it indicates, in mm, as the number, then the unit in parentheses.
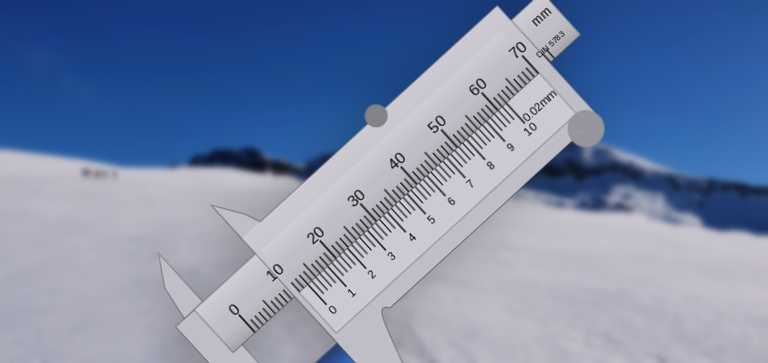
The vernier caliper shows 13.0 (mm)
